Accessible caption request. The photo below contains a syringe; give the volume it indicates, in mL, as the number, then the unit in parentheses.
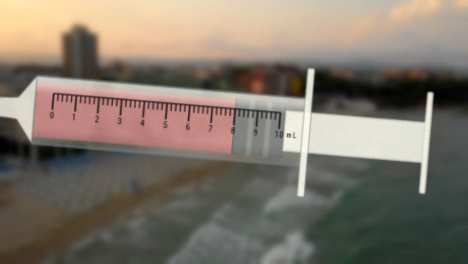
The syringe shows 8 (mL)
